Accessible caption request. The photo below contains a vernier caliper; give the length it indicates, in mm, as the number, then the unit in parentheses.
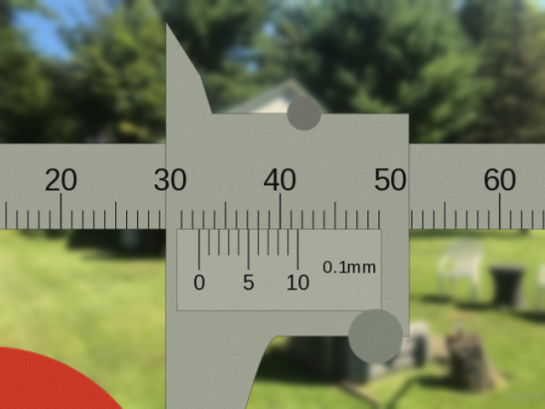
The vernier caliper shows 32.6 (mm)
